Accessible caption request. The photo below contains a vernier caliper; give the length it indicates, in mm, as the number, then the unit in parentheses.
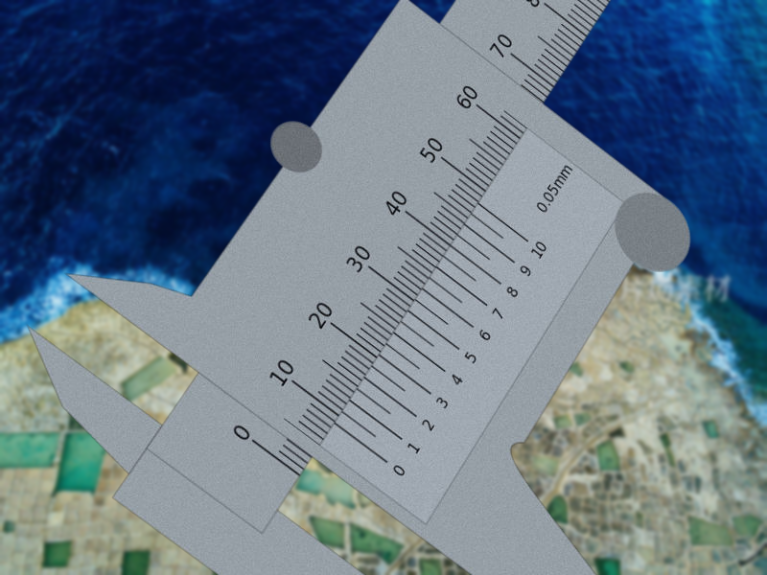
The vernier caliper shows 8.8 (mm)
